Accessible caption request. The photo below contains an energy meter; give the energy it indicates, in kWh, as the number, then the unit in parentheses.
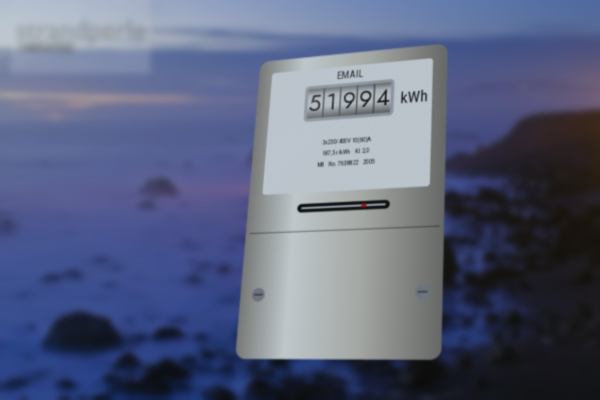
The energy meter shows 51994 (kWh)
